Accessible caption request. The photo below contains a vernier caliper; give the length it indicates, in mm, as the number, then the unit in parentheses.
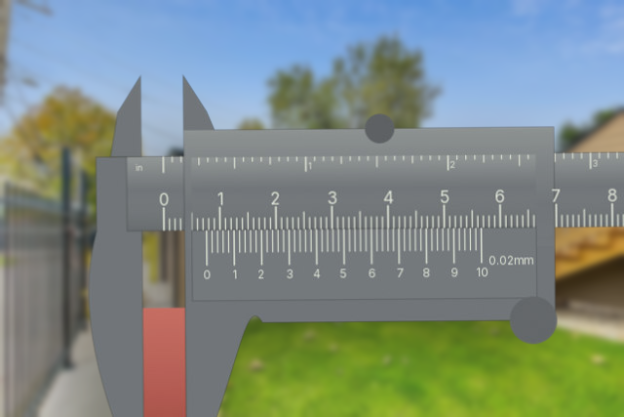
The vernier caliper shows 7.6 (mm)
